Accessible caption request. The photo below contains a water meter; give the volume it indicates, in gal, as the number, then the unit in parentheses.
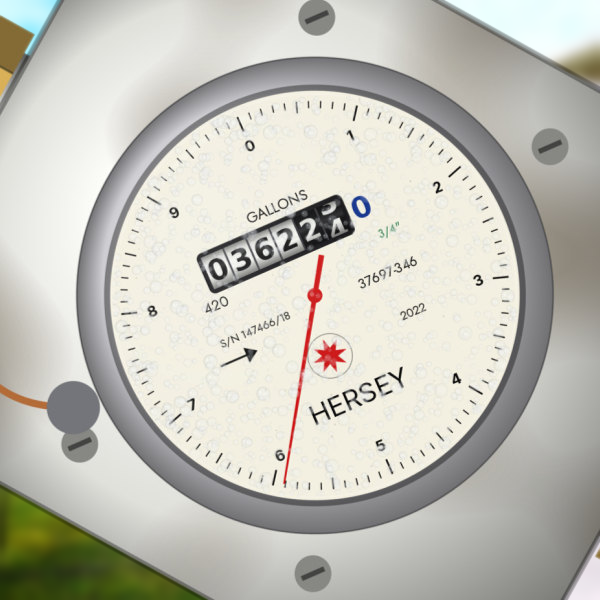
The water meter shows 362235.9 (gal)
